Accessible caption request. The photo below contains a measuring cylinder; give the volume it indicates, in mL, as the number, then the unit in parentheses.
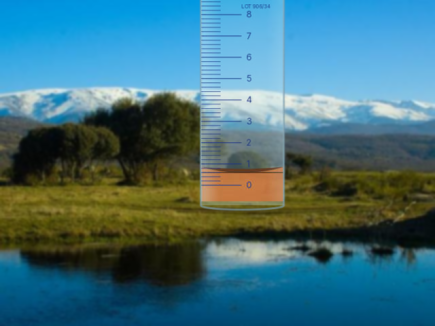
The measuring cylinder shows 0.6 (mL)
